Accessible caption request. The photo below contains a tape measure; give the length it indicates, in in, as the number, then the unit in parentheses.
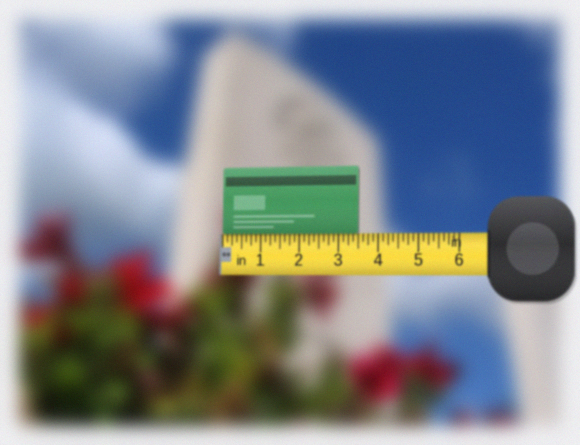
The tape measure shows 3.5 (in)
